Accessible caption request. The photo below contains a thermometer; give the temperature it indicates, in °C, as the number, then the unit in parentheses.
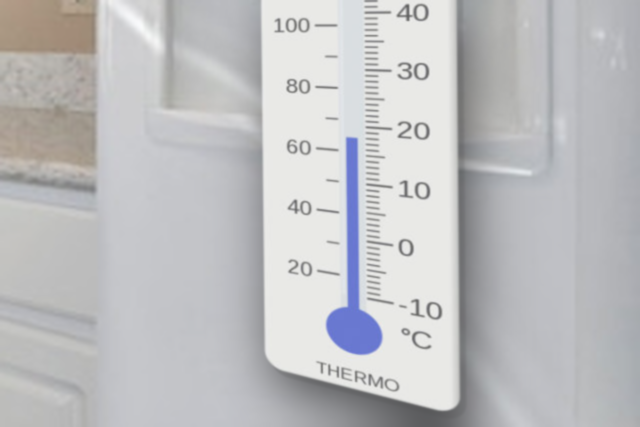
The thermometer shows 18 (°C)
